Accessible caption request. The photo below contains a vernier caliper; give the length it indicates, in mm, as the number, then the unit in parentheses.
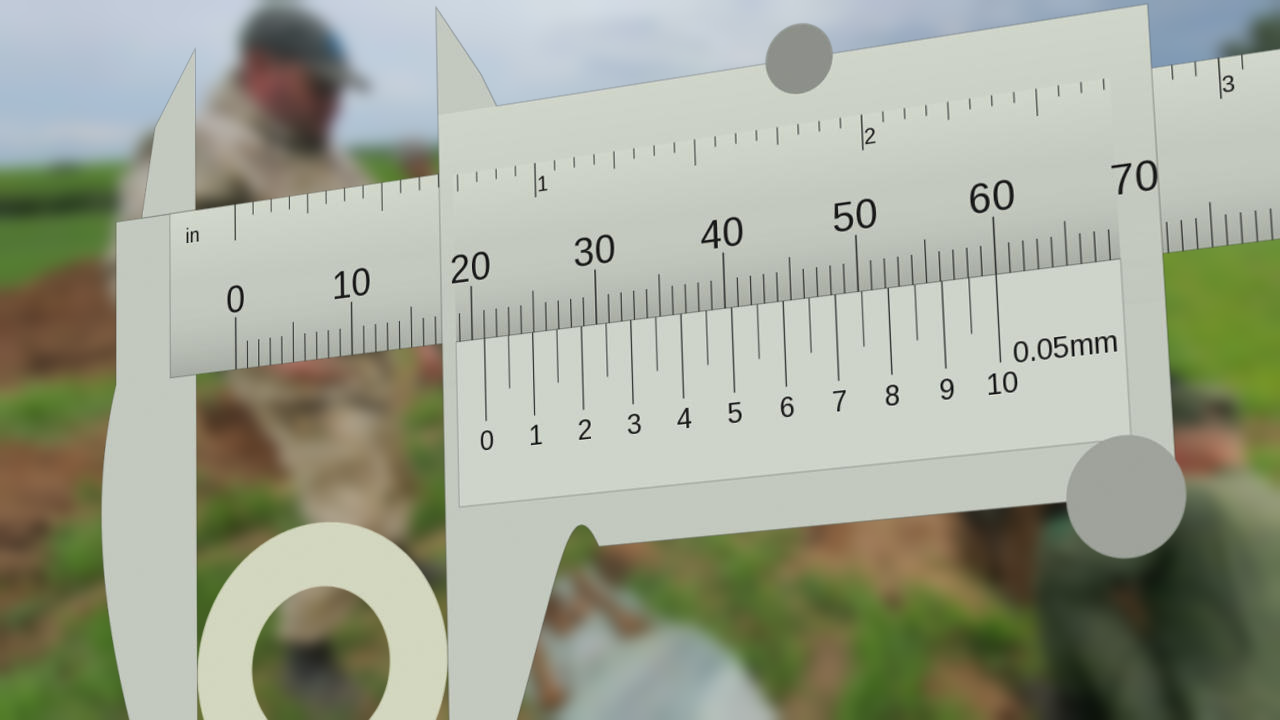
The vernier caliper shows 21.0 (mm)
